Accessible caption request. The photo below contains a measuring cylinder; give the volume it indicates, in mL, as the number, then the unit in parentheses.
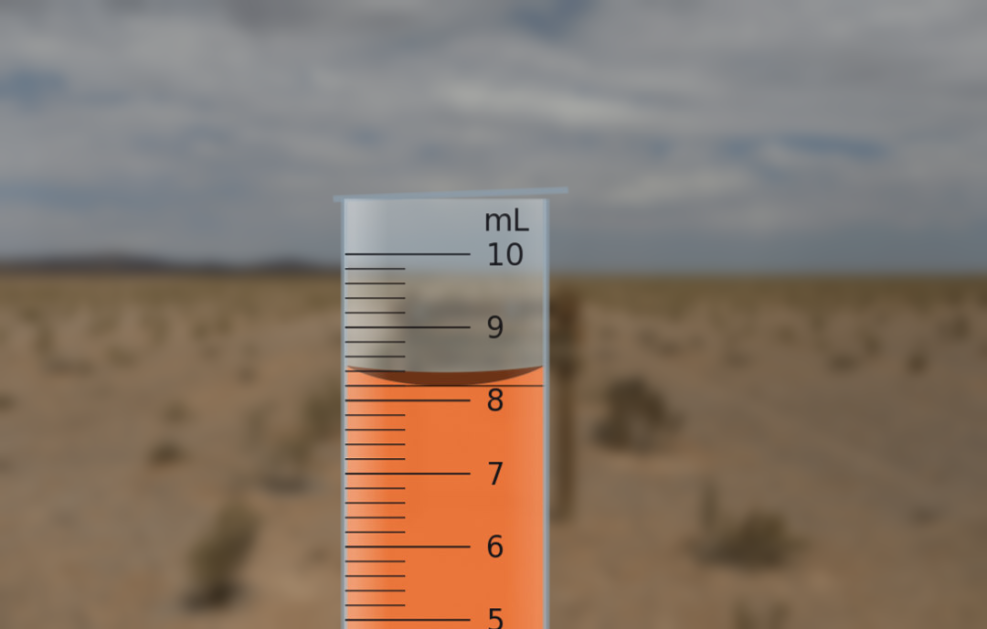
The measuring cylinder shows 8.2 (mL)
